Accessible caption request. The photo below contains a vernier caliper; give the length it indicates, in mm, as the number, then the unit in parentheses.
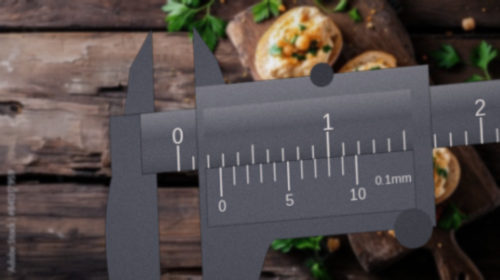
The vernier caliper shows 2.8 (mm)
